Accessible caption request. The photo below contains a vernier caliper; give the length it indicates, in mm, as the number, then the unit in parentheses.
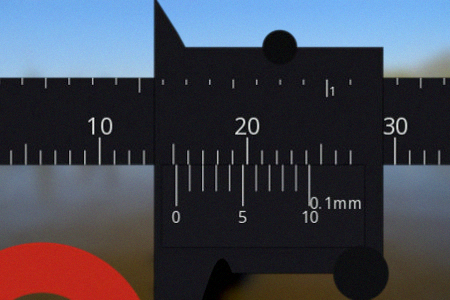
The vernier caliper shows 15.2 (mm)
